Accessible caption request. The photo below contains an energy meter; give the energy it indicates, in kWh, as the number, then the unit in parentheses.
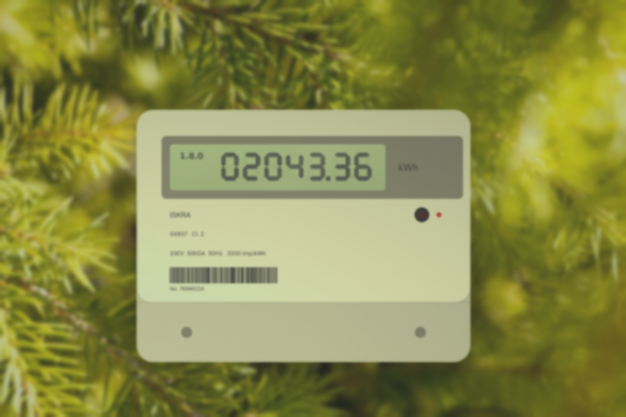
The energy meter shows 2043.36 (kWh)
